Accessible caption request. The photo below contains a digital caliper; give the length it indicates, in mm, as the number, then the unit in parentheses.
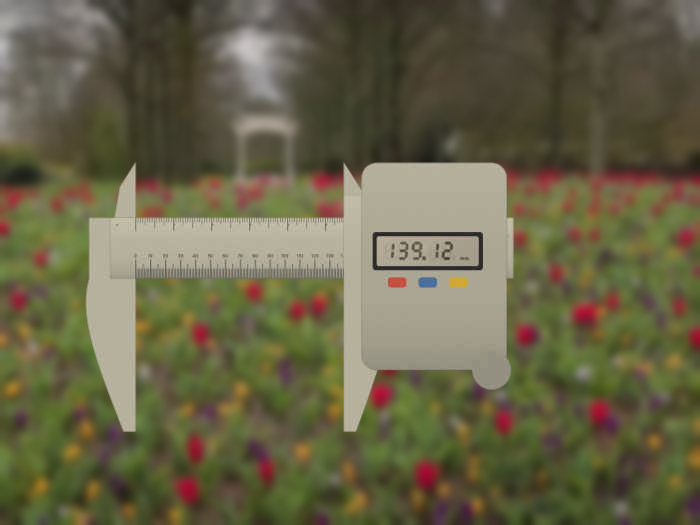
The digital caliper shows 139.12 (mm)
